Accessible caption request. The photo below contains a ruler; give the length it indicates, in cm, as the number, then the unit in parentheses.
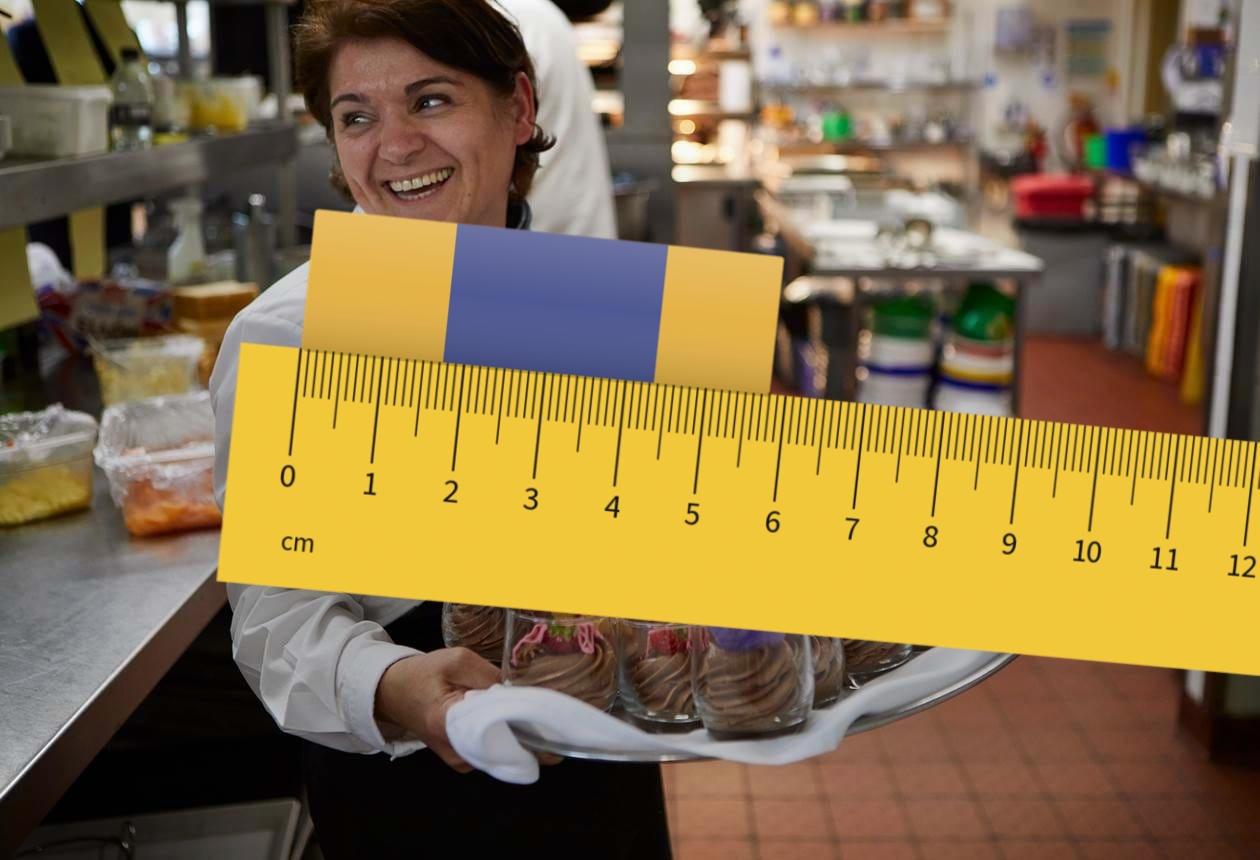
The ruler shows 5.8 (cm)
